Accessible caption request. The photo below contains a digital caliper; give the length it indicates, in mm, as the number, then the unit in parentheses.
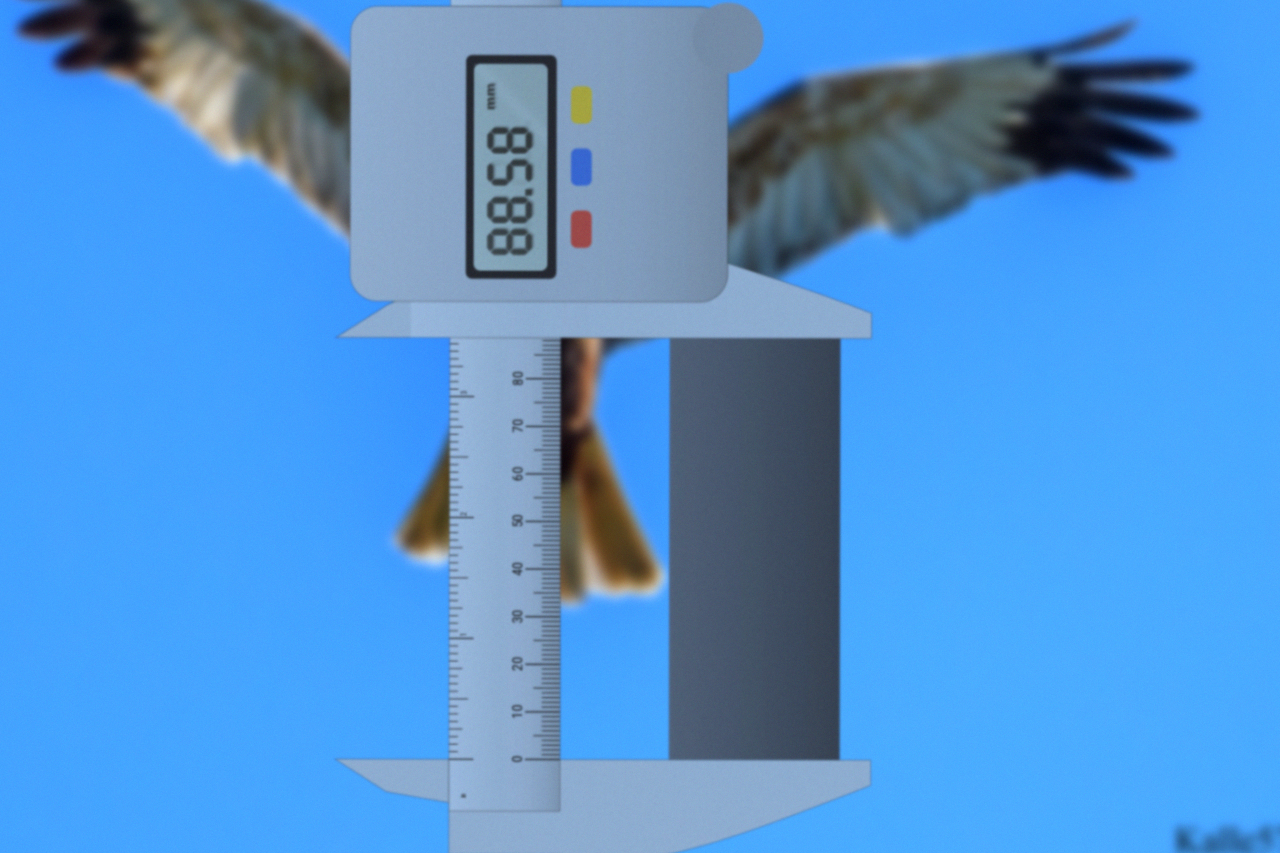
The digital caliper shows 88.58 (mm)
